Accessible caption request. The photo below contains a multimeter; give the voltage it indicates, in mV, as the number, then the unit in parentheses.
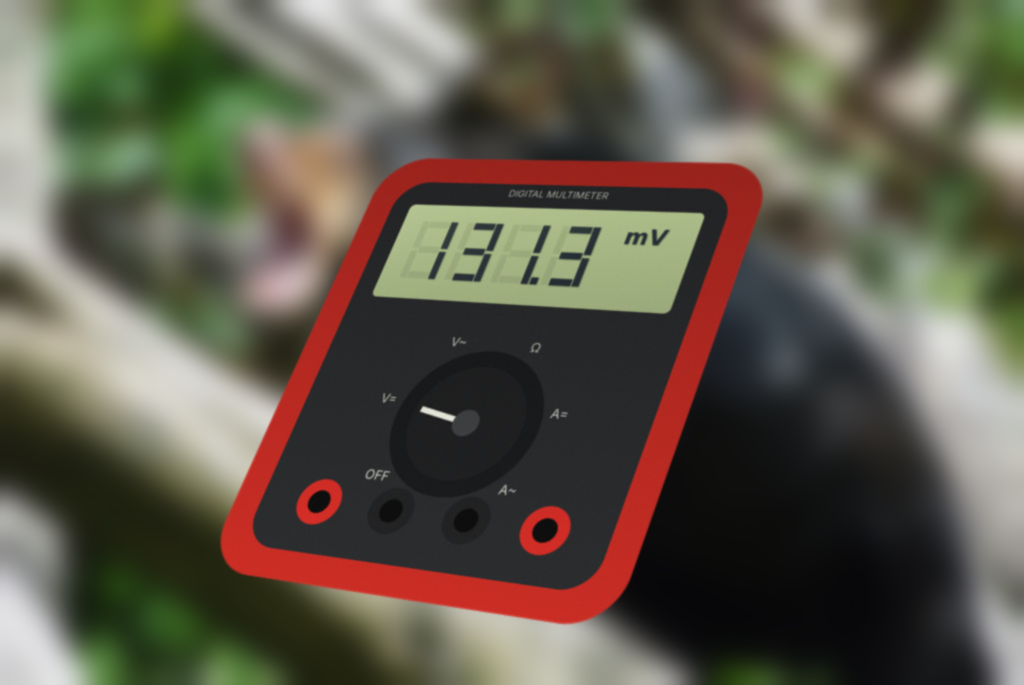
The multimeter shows 131.3 (mV)
